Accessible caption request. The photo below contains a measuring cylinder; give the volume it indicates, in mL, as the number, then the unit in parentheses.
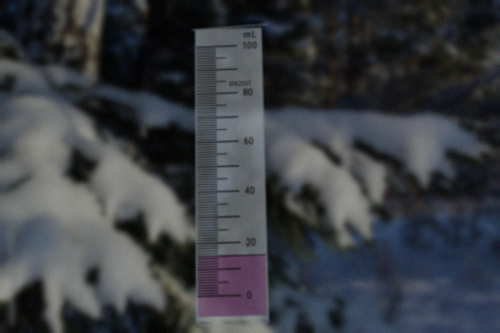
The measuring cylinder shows 15 (mL)
